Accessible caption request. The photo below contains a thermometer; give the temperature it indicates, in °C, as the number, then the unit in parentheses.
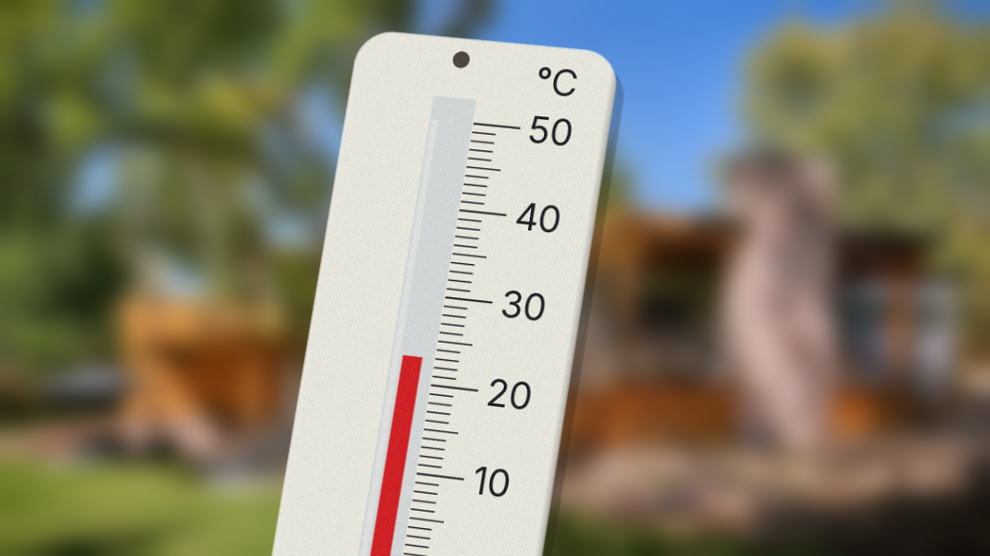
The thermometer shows 23 (°C)
